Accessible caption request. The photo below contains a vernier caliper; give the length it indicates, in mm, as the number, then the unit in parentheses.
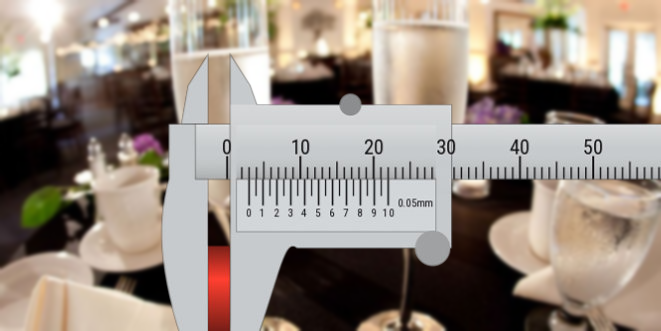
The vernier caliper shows 3.0 (mm)
